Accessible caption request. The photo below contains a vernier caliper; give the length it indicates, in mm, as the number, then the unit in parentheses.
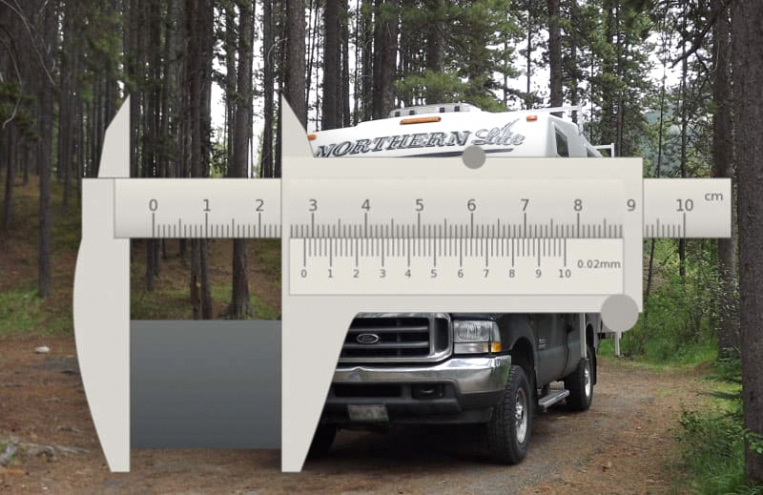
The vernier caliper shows 28.5 (mm)
